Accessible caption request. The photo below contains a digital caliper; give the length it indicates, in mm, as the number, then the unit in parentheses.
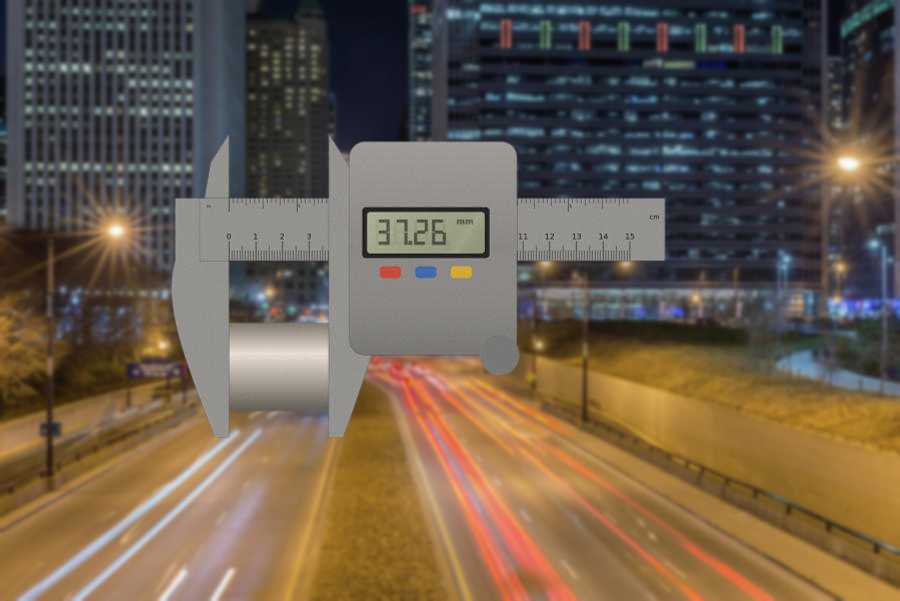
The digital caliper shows 37.26 (mm)
